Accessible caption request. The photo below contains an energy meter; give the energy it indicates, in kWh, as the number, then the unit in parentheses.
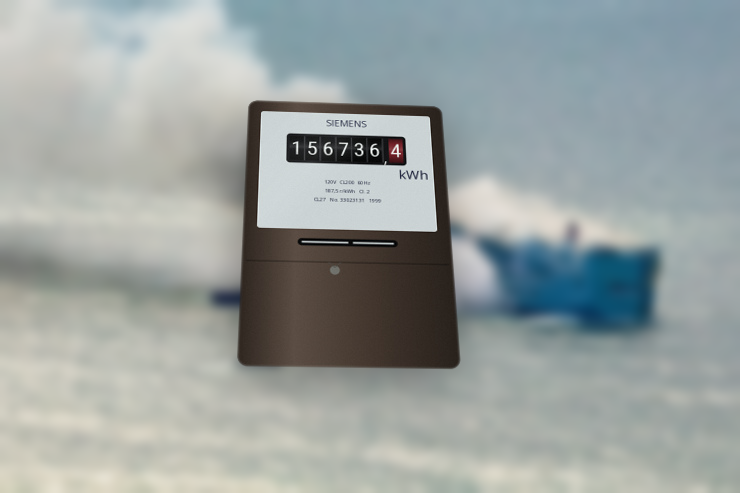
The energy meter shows 156736.4 (kWh)
